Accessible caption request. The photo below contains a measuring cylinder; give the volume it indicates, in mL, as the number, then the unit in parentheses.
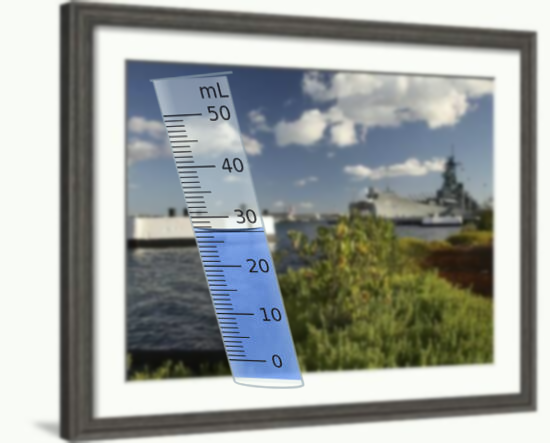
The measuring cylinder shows 27 (mL)
